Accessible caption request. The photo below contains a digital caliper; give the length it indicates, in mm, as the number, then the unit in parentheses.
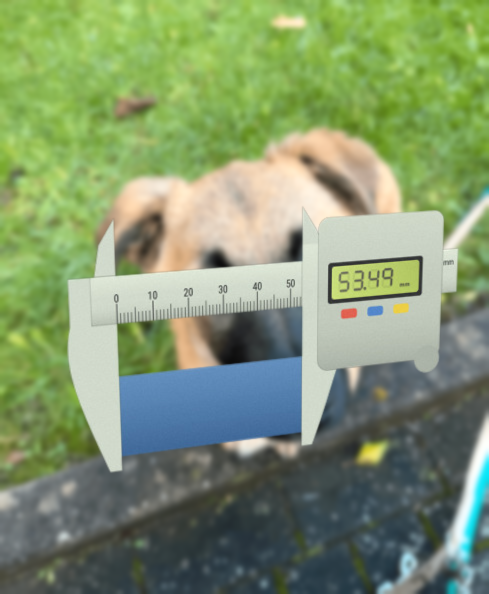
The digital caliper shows 53.49 (mm)
